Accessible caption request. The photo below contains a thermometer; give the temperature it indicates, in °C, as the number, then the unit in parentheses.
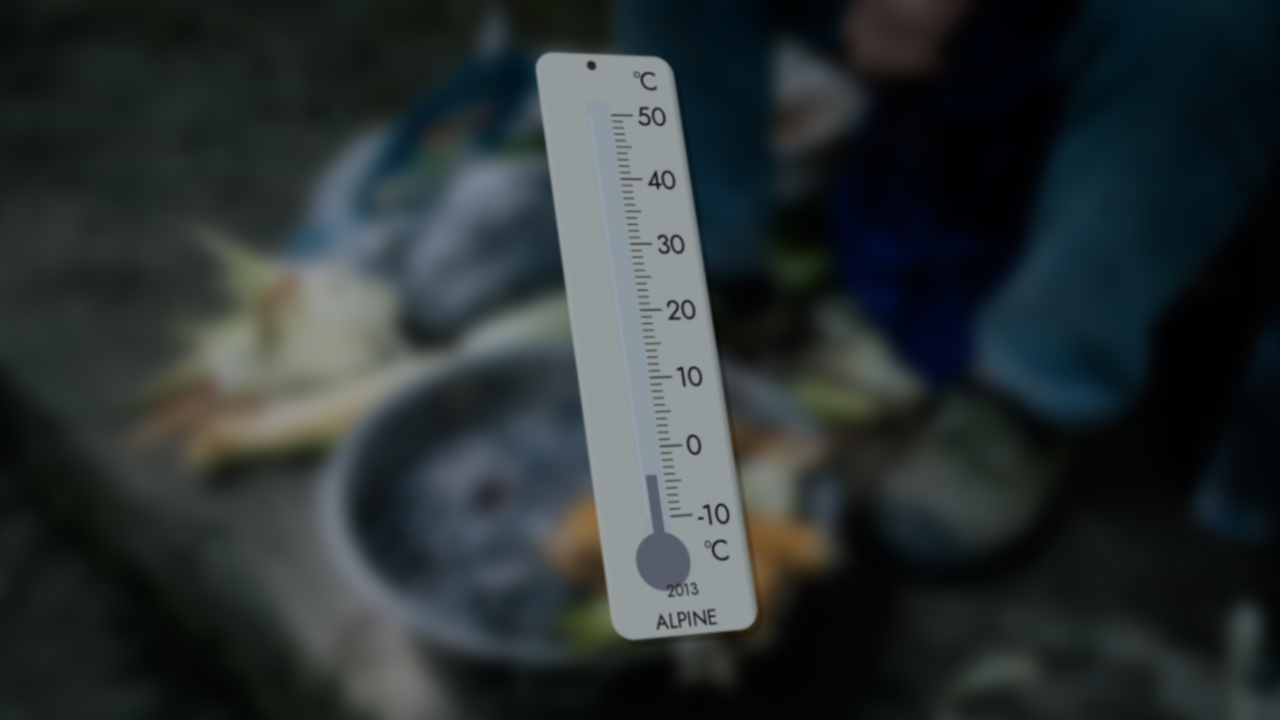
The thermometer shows -4 (°C)
